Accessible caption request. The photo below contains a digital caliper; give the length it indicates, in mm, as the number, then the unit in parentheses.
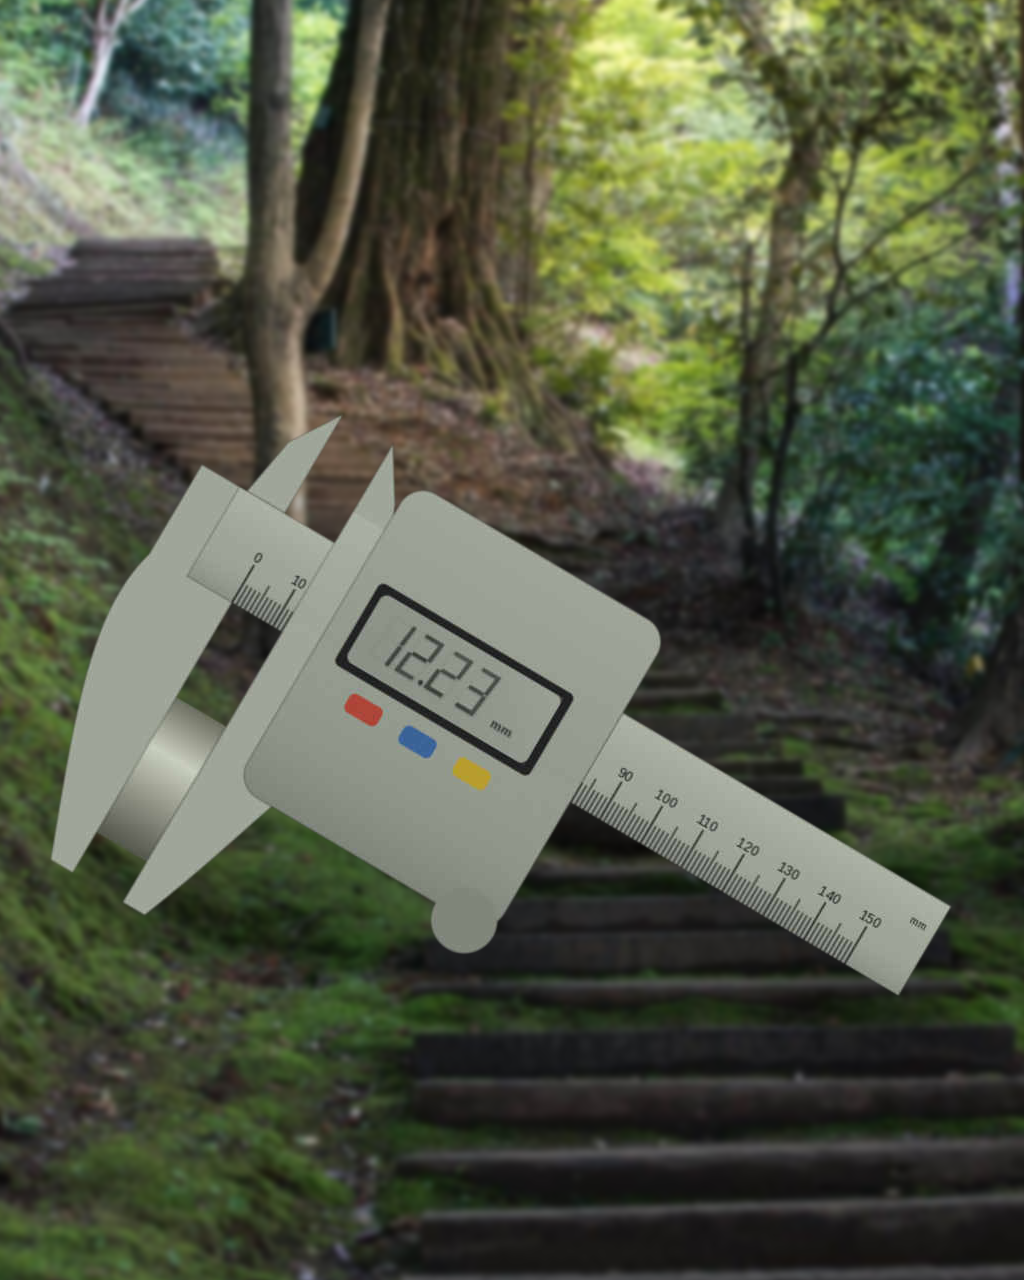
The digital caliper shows 12.23 (mm)
